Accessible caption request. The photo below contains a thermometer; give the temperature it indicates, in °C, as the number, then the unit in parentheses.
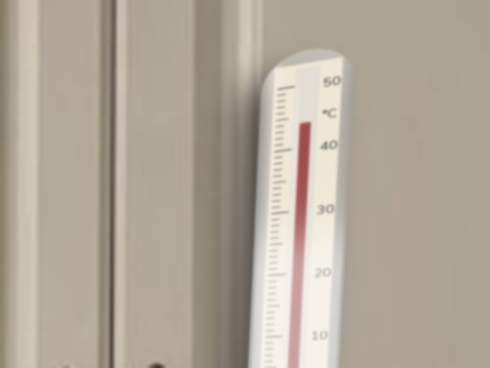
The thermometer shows 44 (°C)
